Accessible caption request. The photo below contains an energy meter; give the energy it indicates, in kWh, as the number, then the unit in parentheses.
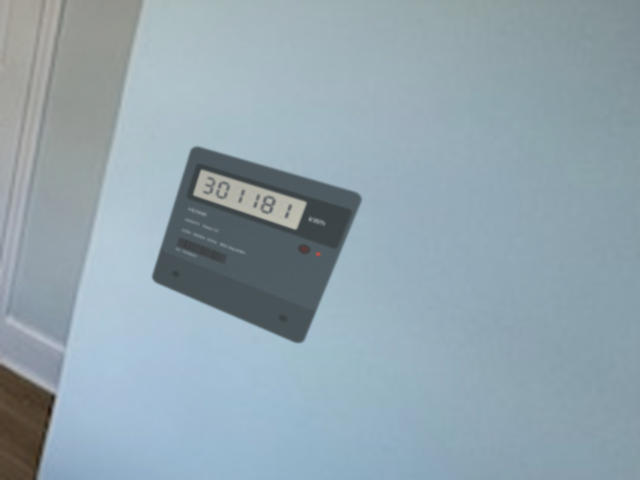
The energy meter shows 301181 (kWh)
